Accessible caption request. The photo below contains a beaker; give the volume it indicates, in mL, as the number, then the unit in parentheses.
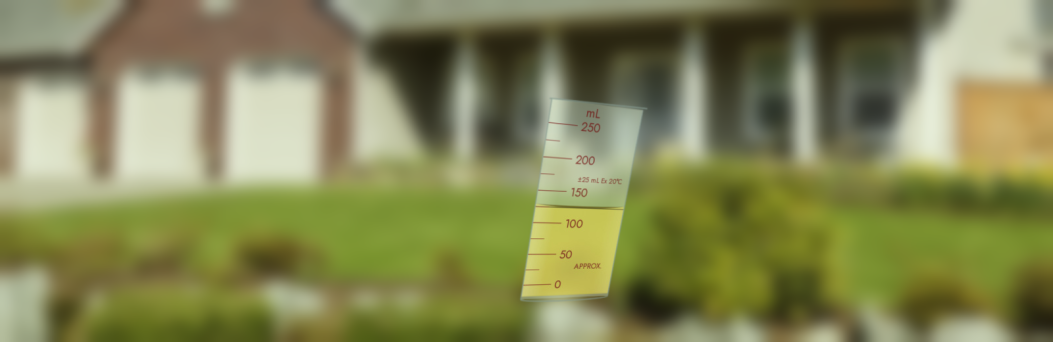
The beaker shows 125 (mL)
